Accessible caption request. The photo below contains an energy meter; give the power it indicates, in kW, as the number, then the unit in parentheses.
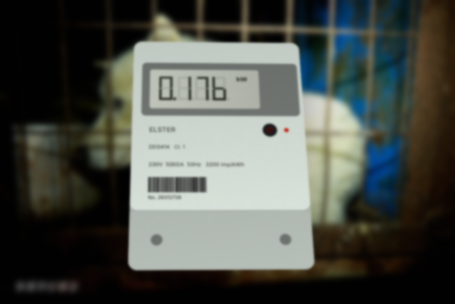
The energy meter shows 0.176 (kW)
